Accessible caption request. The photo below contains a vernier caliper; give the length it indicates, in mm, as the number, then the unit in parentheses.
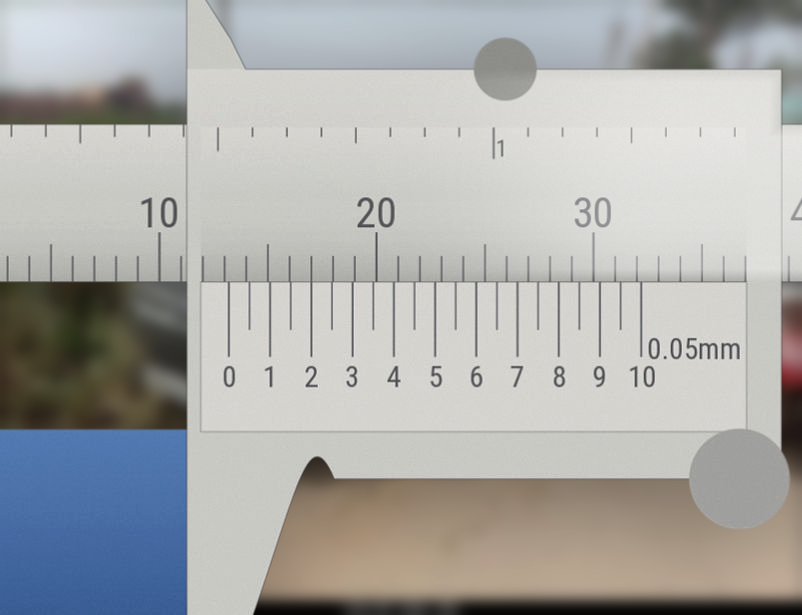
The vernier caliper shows 13.2 (mm)
